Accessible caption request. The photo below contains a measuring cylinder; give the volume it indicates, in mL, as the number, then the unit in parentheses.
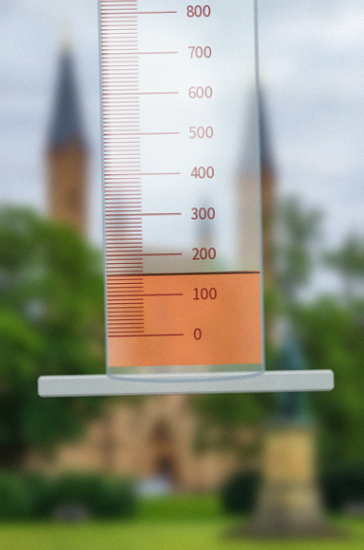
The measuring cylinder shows 150 (mL)
